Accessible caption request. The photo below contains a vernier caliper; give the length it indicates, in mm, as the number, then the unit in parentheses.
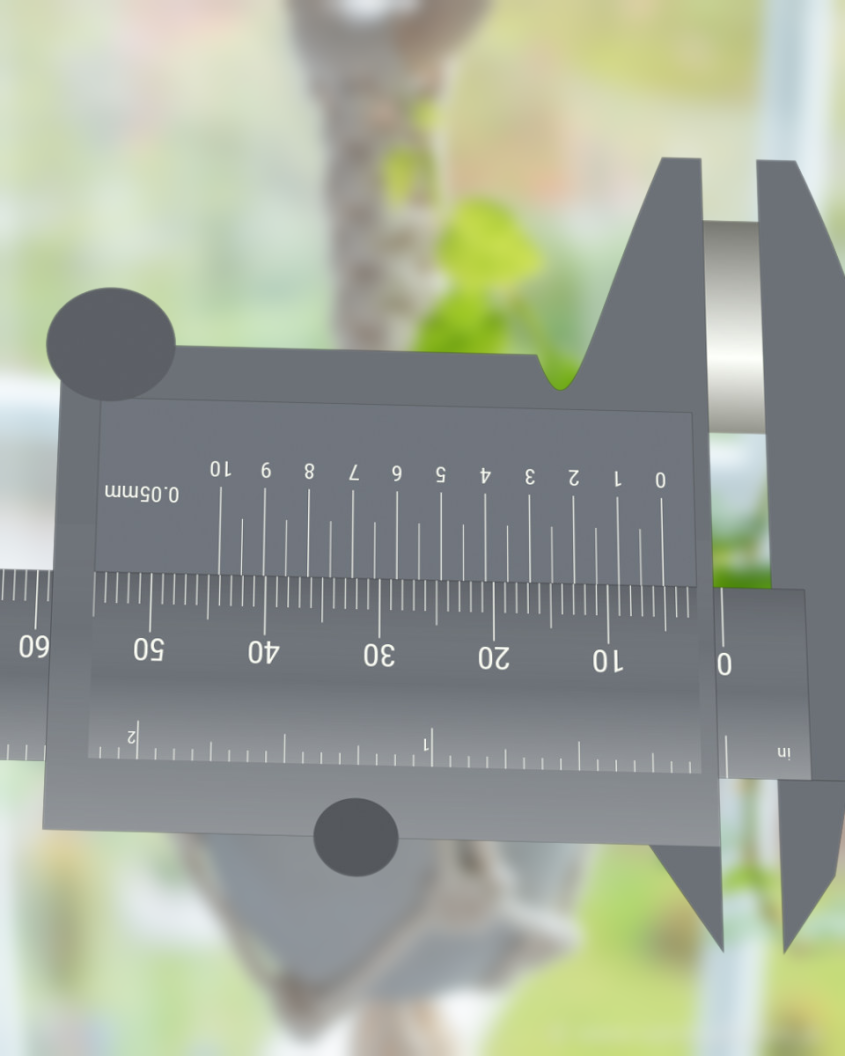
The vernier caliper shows 5.1 (mm)
